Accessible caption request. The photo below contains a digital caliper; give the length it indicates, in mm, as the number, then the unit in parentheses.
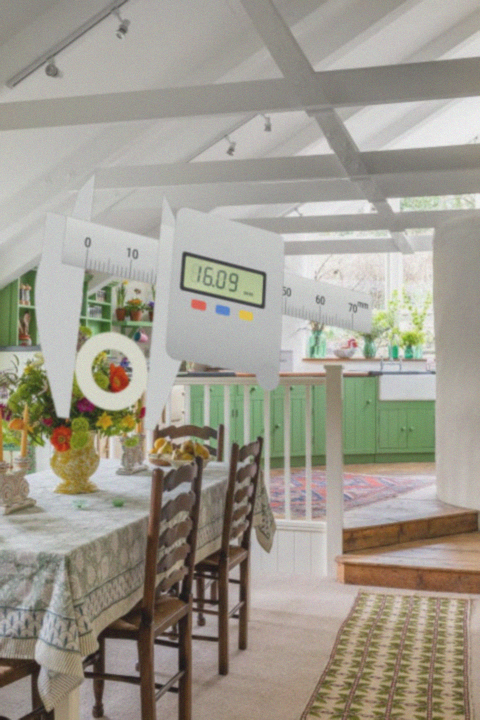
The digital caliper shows 16.09 (mm)
